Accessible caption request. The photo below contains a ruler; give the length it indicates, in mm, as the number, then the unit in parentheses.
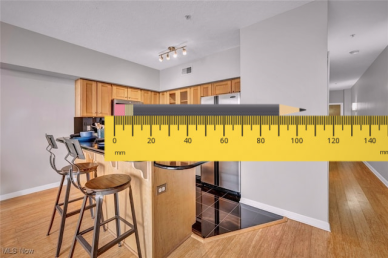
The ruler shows 105 (mm)
